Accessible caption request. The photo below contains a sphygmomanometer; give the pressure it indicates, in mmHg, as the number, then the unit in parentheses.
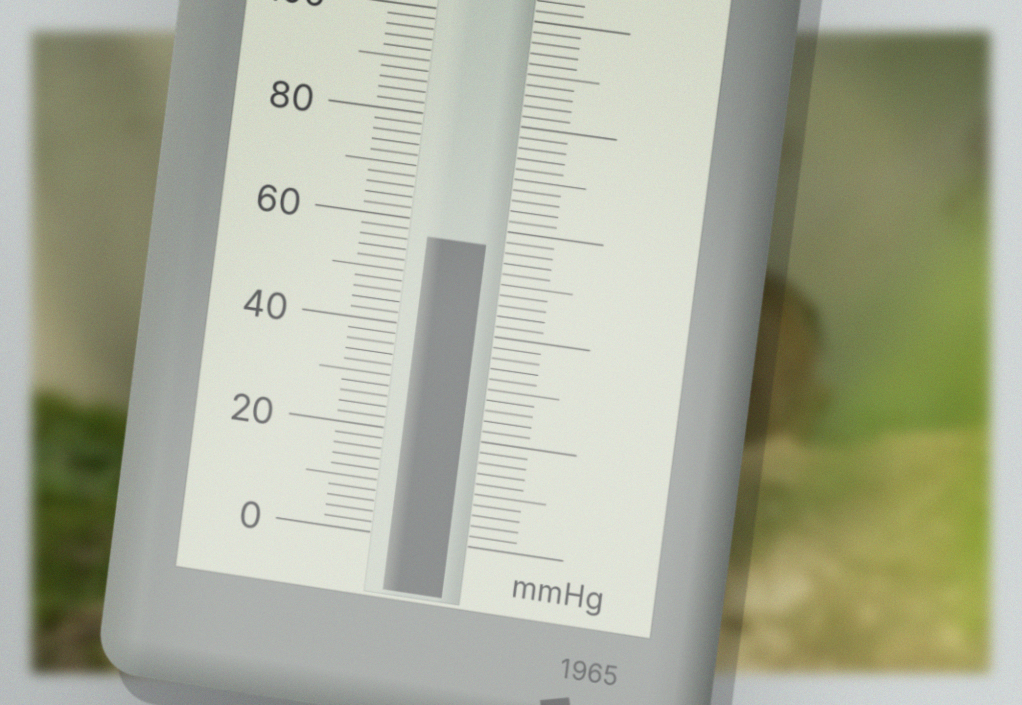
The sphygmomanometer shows 57 (mmHg)
